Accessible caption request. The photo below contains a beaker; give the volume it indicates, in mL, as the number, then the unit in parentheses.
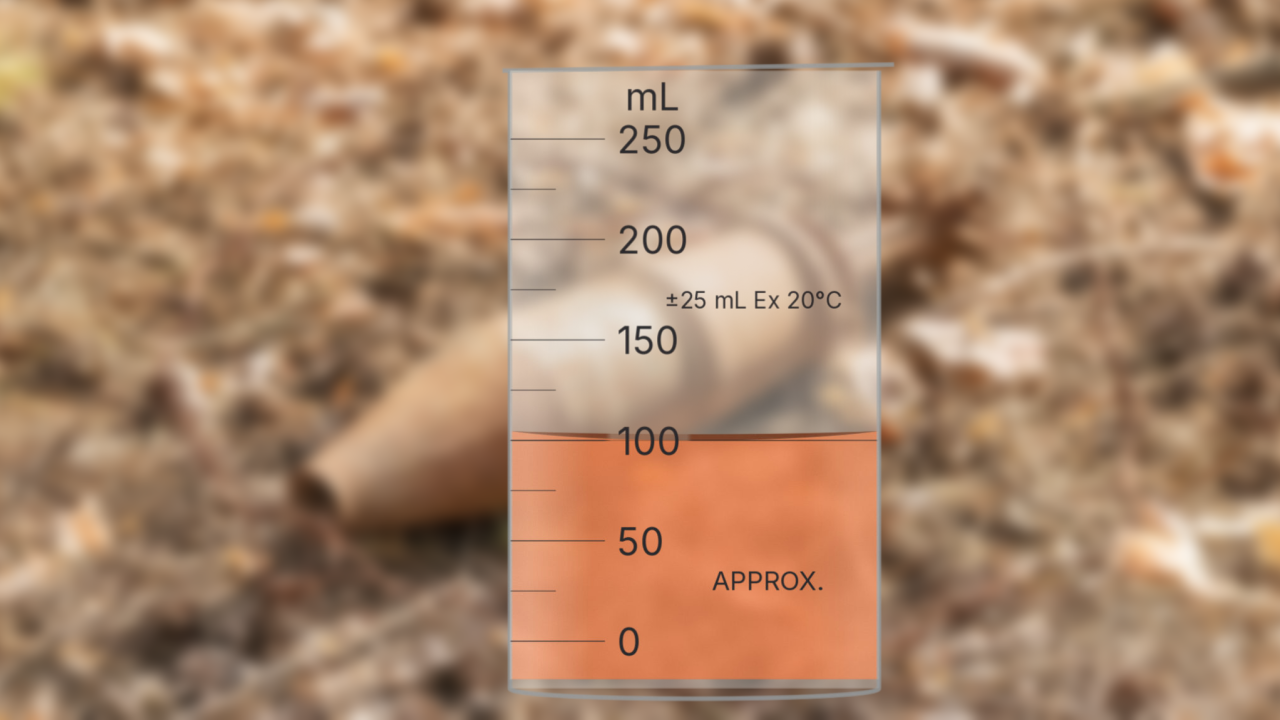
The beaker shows 100 (mL)
